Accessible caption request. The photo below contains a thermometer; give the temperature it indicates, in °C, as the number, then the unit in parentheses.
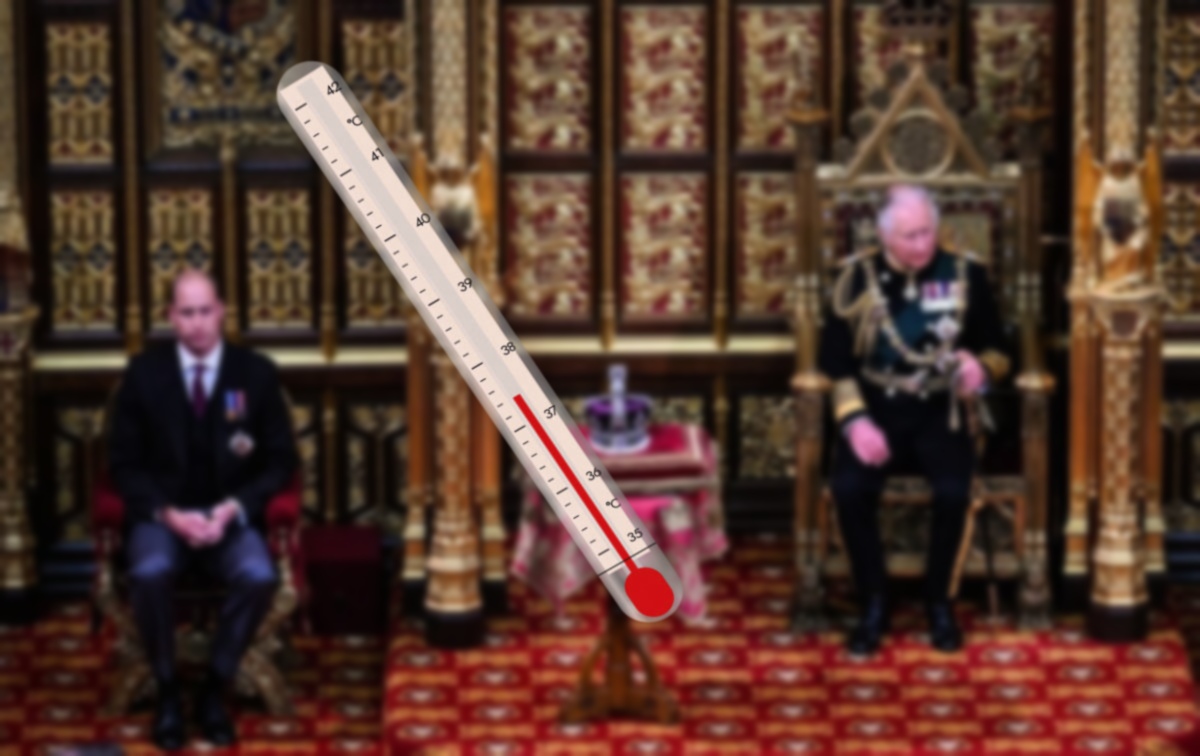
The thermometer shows 37.4 (°C)
